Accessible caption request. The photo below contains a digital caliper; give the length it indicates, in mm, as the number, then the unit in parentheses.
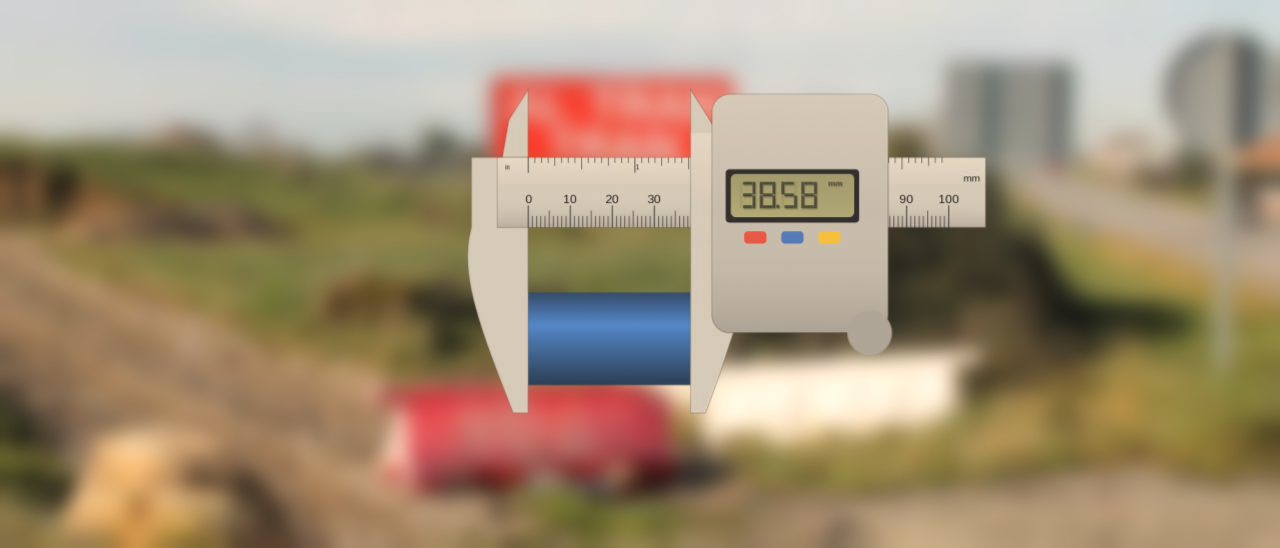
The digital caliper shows 38.58 (mm)
